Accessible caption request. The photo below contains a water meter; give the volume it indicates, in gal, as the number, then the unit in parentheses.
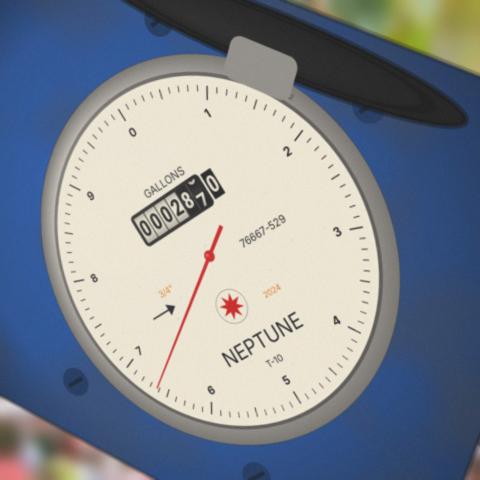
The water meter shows 2866.6 (gal)
